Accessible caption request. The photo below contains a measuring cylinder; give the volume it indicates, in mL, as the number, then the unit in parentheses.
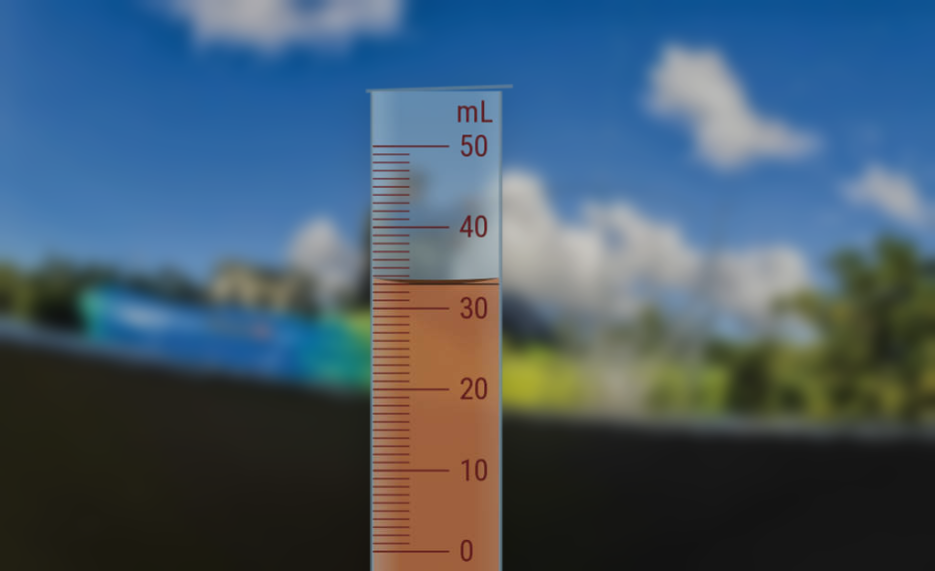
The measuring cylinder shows 33 (mL)
